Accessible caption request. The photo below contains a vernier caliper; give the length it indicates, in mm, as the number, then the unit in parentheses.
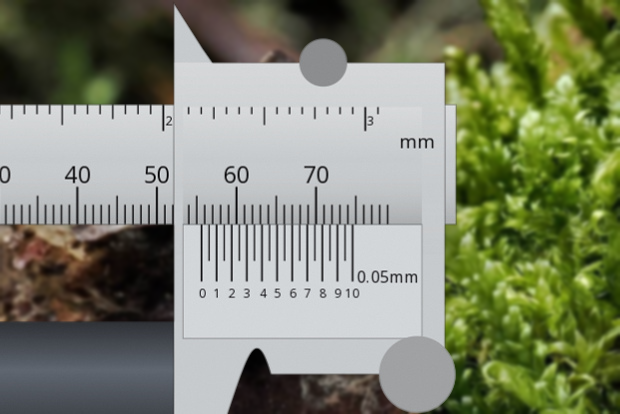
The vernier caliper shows 55.6 (mm)
